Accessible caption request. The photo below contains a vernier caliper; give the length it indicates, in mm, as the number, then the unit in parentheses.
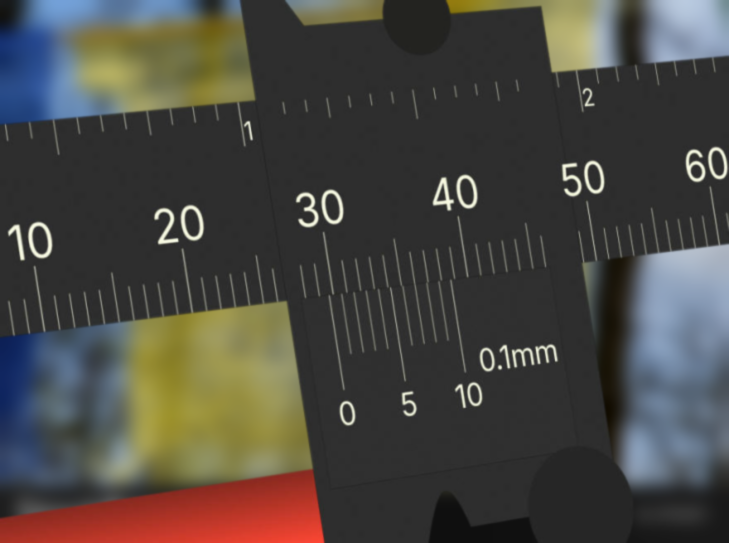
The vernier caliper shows 29.7 (mm)
